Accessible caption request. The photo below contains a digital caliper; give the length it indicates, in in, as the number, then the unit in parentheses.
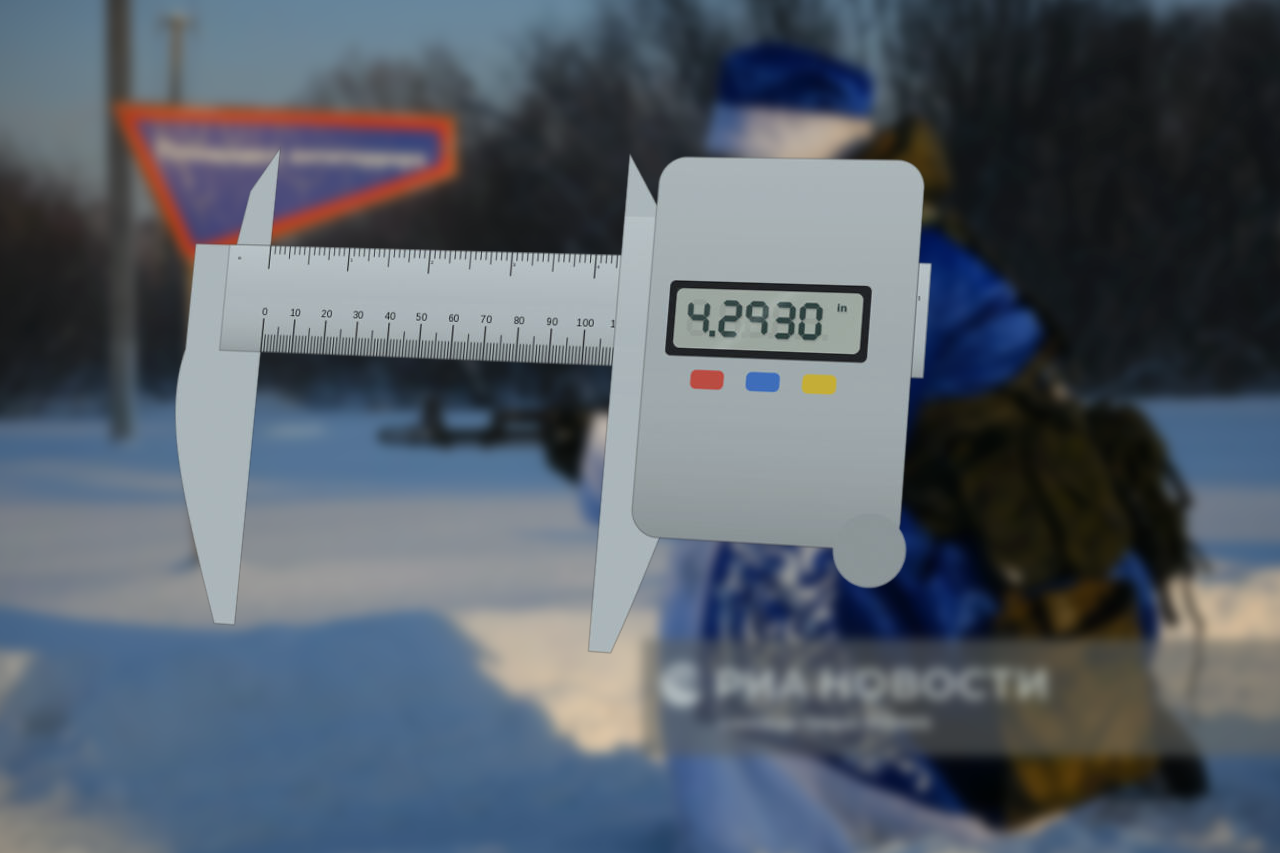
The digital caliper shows 4.2930 (in)
